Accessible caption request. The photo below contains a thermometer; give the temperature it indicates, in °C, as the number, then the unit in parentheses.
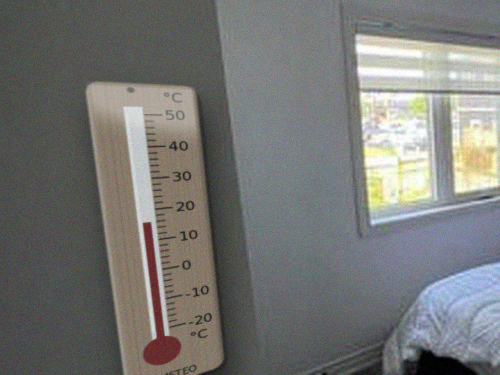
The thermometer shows 16 (°C)
